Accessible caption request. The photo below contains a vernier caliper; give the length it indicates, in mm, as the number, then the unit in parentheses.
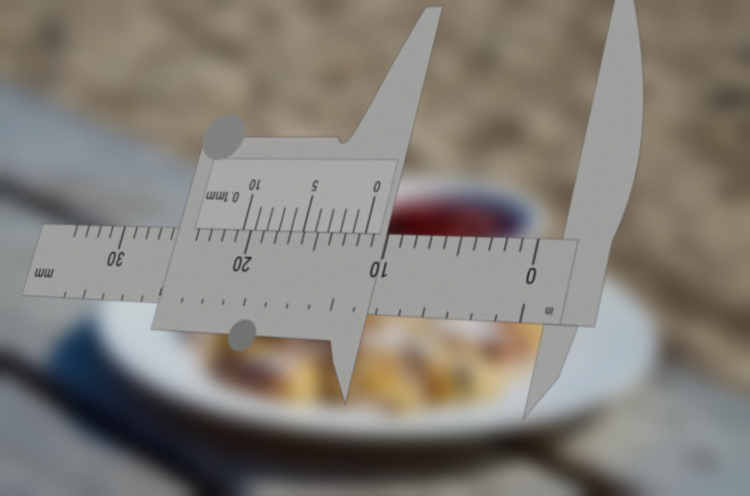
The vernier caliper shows 11.6 (mm)
